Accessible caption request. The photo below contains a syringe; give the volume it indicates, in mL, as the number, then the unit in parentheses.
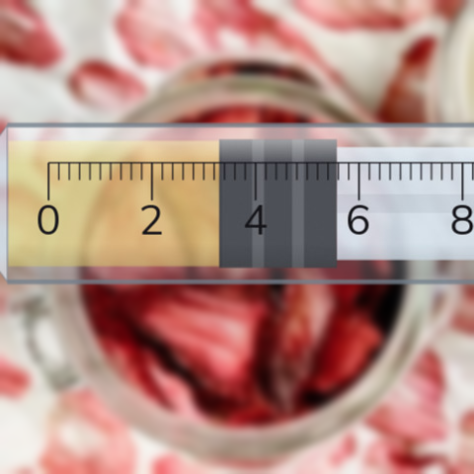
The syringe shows 3.3 (mL)
